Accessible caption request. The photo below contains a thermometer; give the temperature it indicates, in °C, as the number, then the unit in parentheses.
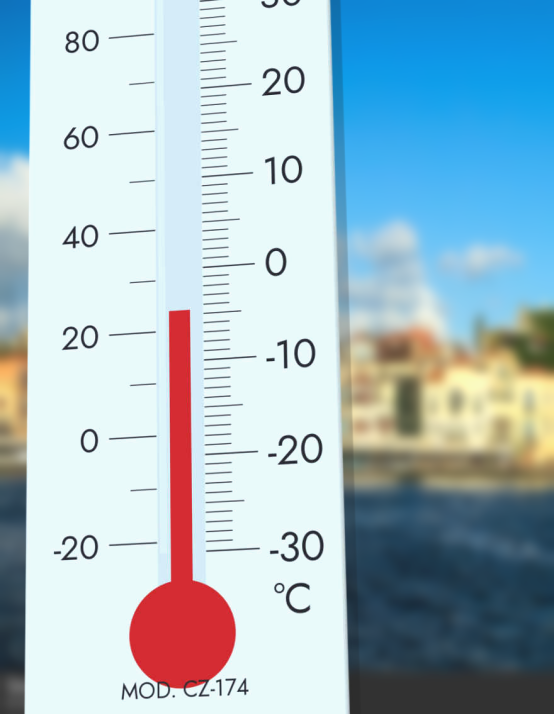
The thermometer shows -4.5 (°C)
